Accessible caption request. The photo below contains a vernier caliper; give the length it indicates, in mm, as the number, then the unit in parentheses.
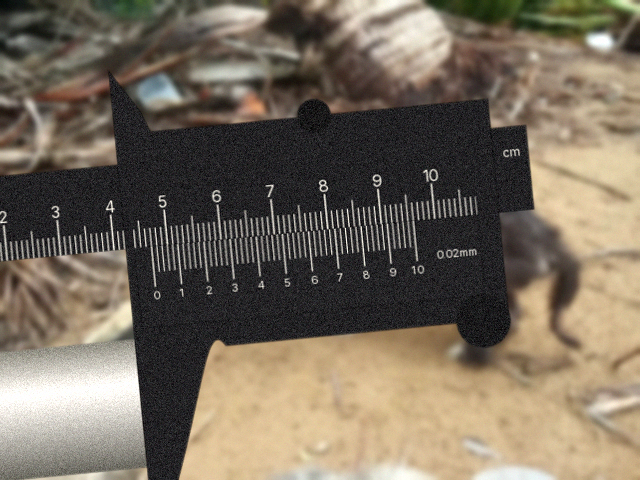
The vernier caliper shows 47.0 (mm)
